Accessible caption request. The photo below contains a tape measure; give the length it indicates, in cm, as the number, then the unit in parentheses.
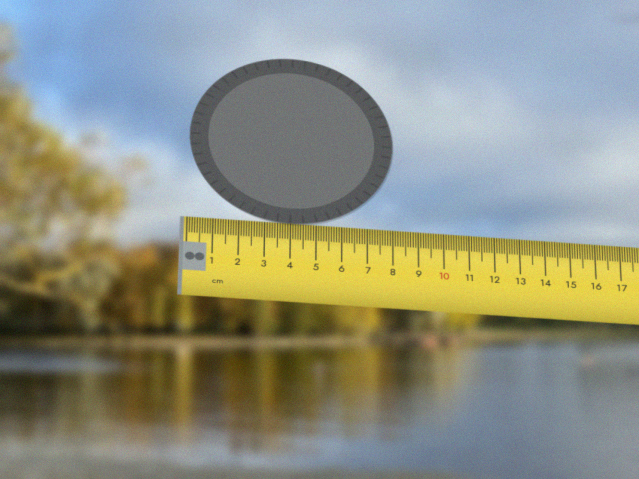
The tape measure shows 8 (cm)
